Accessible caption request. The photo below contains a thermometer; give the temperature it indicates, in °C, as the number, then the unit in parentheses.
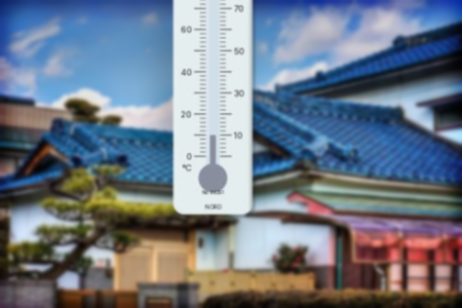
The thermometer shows 10 (°C)
